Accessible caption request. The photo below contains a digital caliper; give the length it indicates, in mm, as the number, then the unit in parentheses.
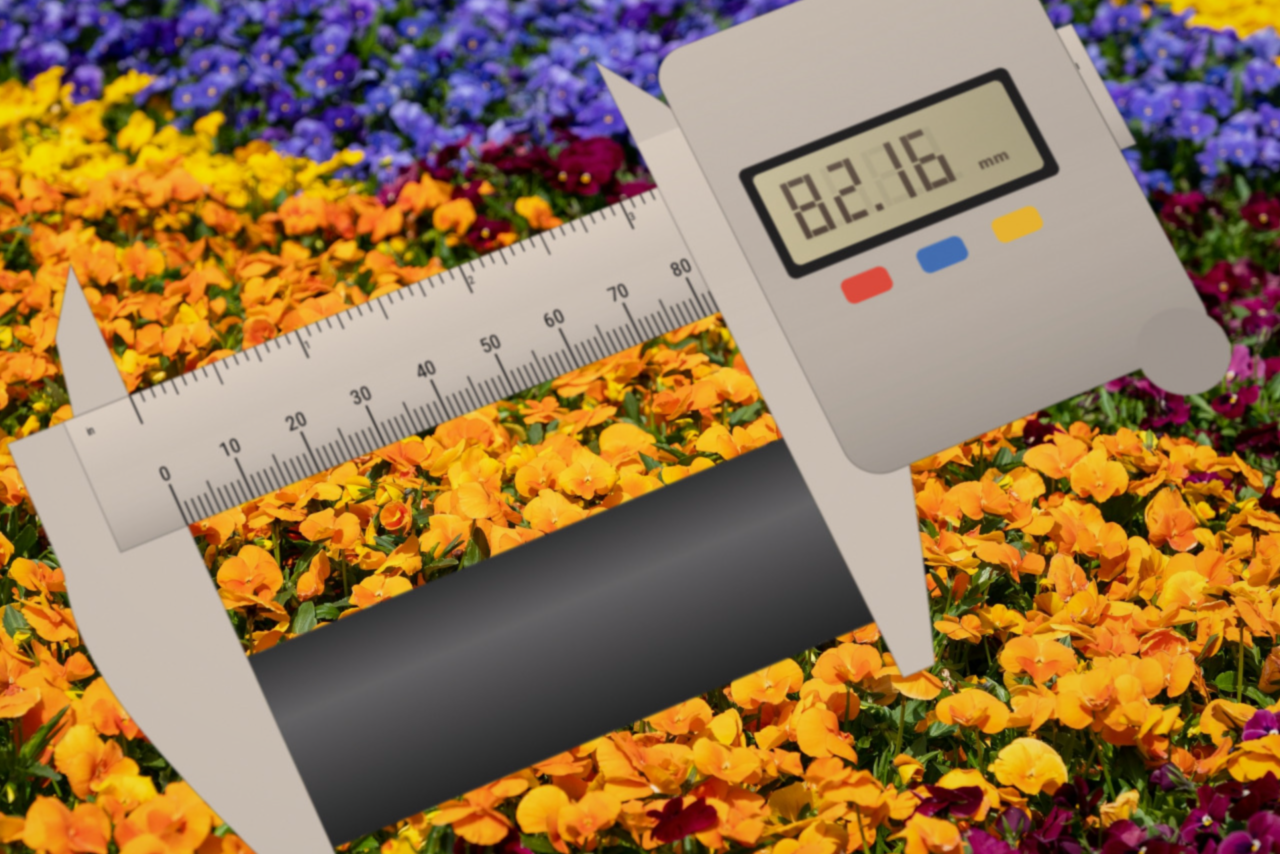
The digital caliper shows 82.16 (mm)
